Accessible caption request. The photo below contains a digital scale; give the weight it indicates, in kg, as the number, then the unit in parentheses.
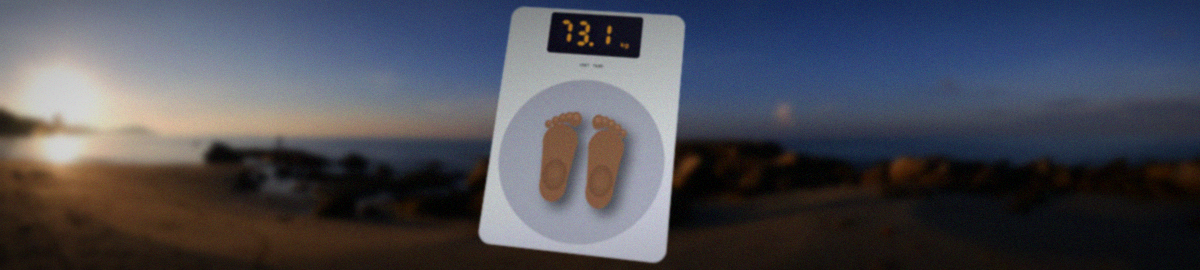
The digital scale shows 73.1 (kg)
